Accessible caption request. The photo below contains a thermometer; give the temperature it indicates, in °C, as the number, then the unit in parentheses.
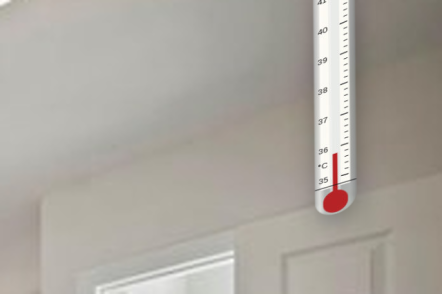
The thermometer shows 35.8 (°C)
